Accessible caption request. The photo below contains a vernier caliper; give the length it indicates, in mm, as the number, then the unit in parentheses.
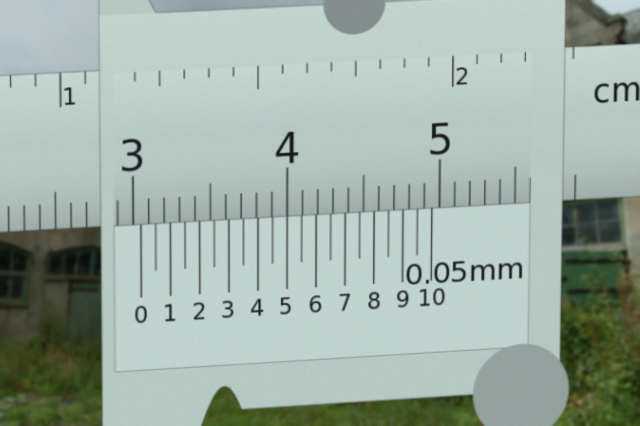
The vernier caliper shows 30.5 (mm)
